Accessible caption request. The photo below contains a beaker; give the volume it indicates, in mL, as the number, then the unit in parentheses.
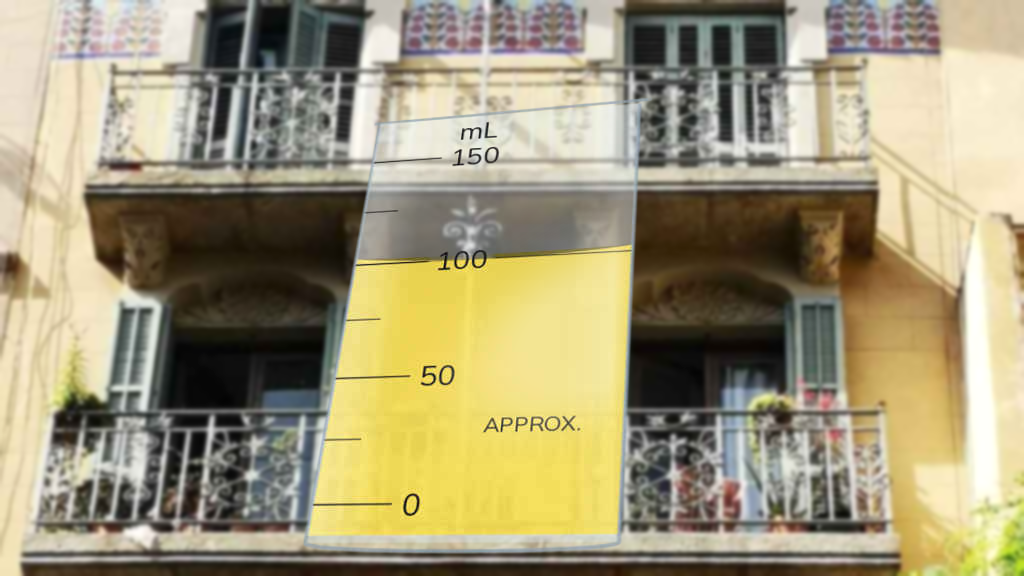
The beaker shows 100 (mL)
